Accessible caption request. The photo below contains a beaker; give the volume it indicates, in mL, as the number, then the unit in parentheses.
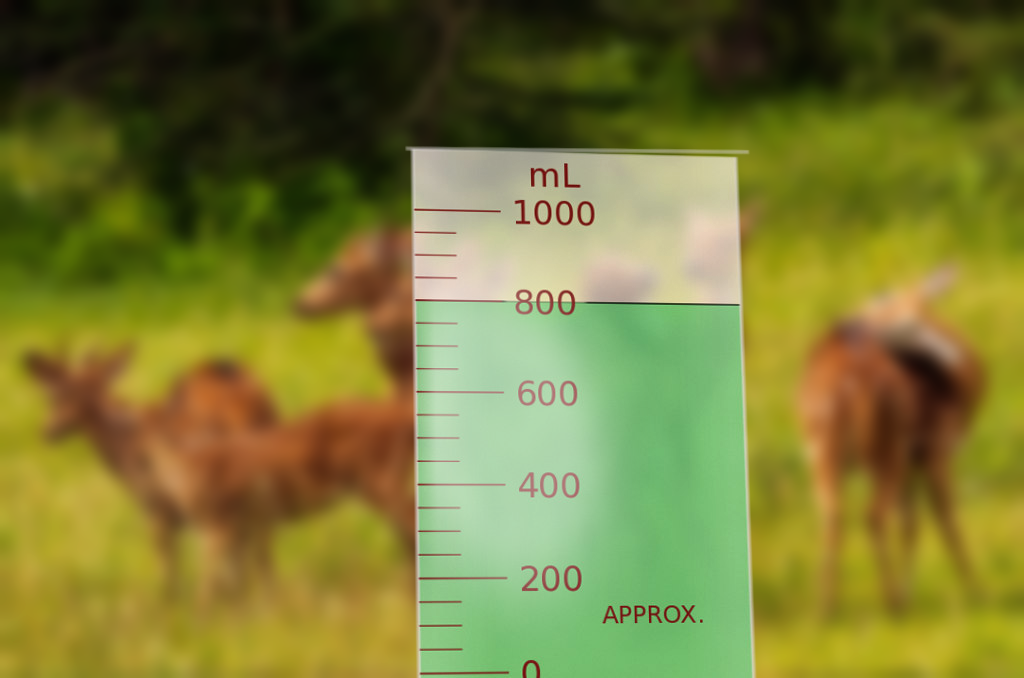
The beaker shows 800 (mL)
